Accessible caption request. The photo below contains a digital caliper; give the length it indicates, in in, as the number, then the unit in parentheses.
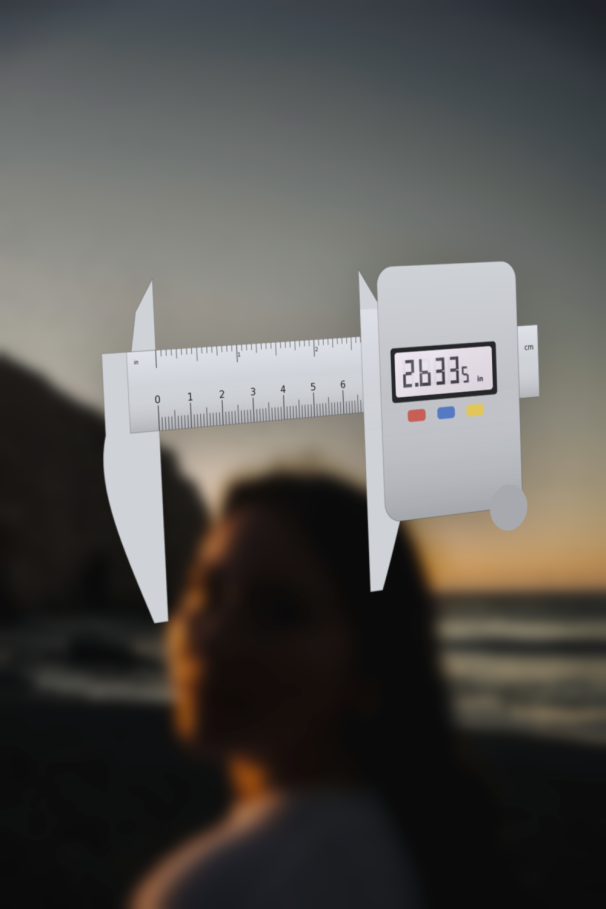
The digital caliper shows 2.6335 (in)
